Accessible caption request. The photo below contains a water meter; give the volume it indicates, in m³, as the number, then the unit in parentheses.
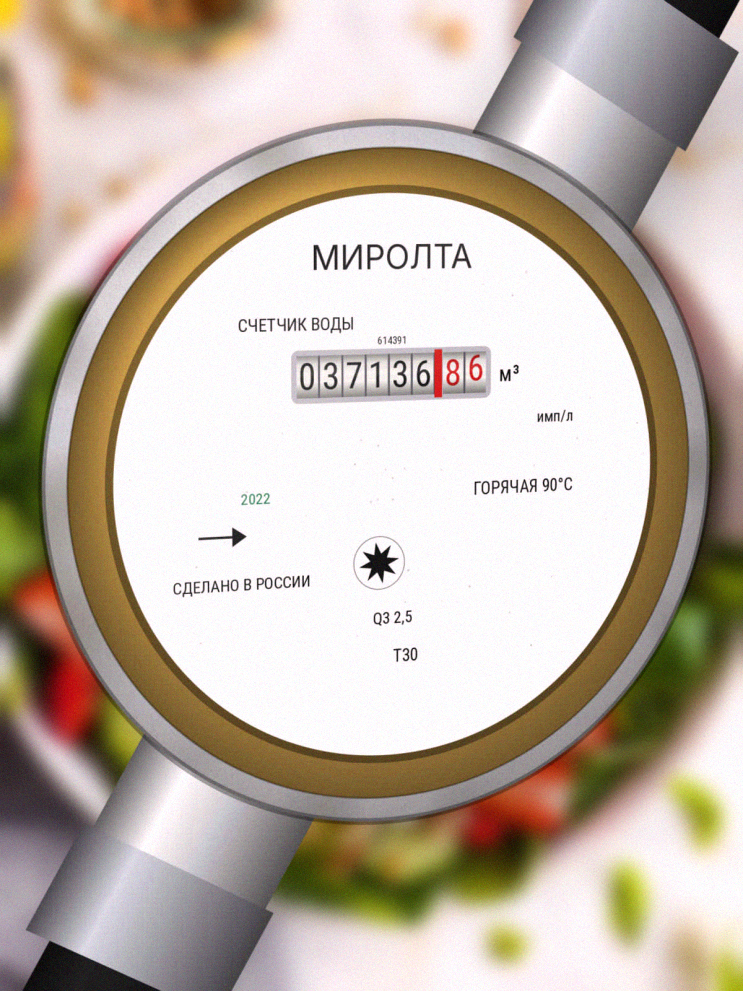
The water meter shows 37136.86 (m³)
